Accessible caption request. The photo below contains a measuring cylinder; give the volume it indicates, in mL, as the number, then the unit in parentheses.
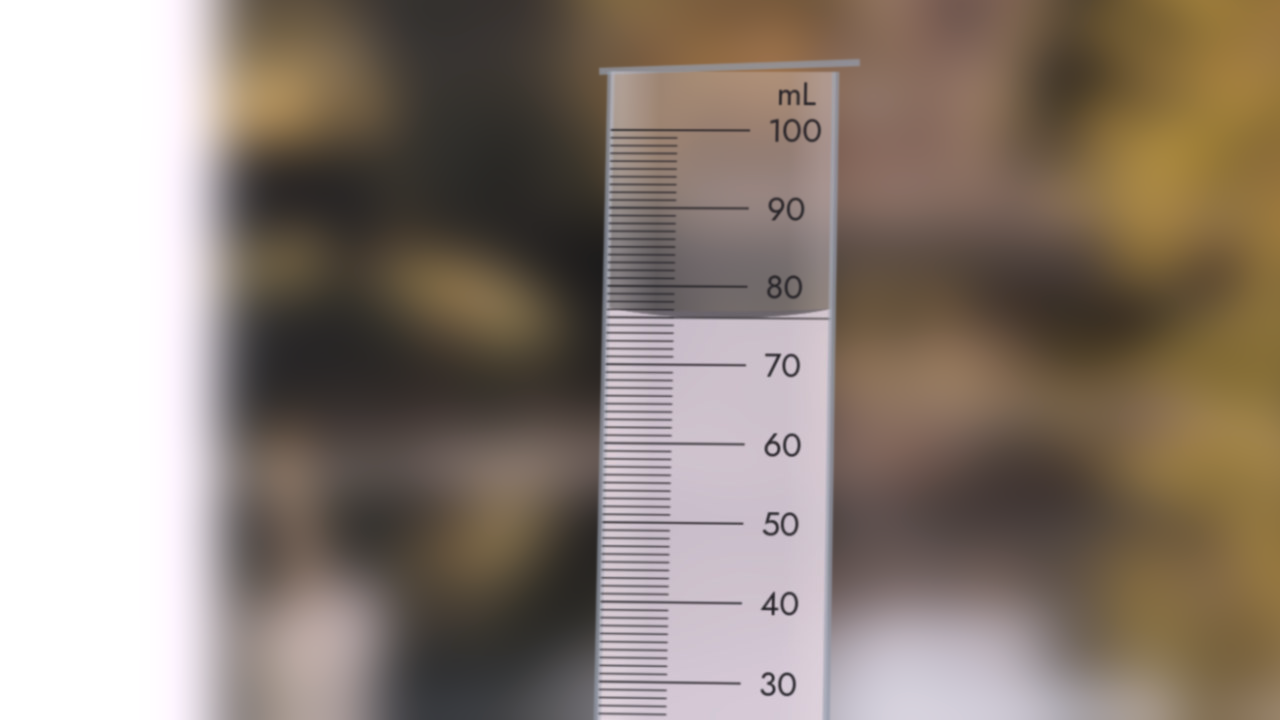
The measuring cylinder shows 76 (mL)
